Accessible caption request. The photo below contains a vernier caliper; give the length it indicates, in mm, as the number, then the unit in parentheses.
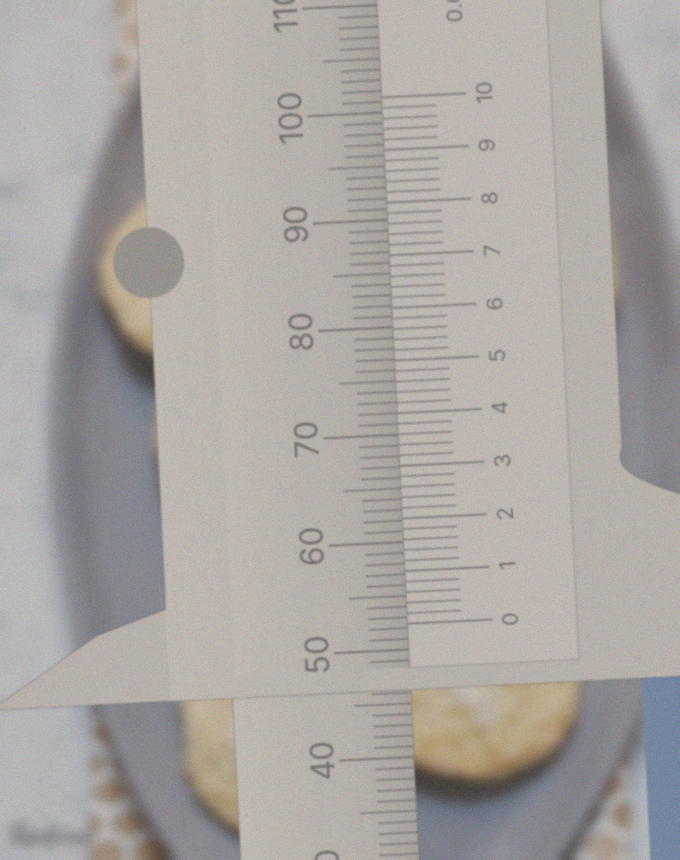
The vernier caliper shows 52.4 (mm)
